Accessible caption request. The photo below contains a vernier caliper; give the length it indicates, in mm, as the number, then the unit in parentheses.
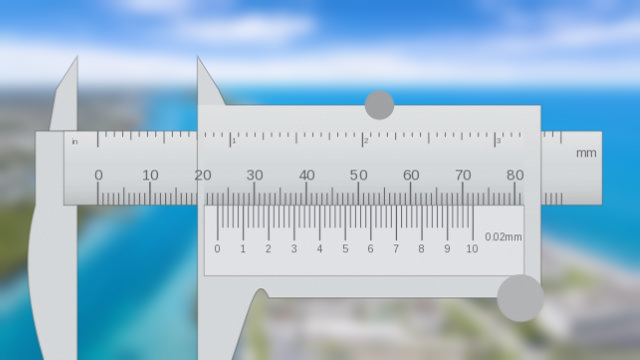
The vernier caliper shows 23.0 (mm)
